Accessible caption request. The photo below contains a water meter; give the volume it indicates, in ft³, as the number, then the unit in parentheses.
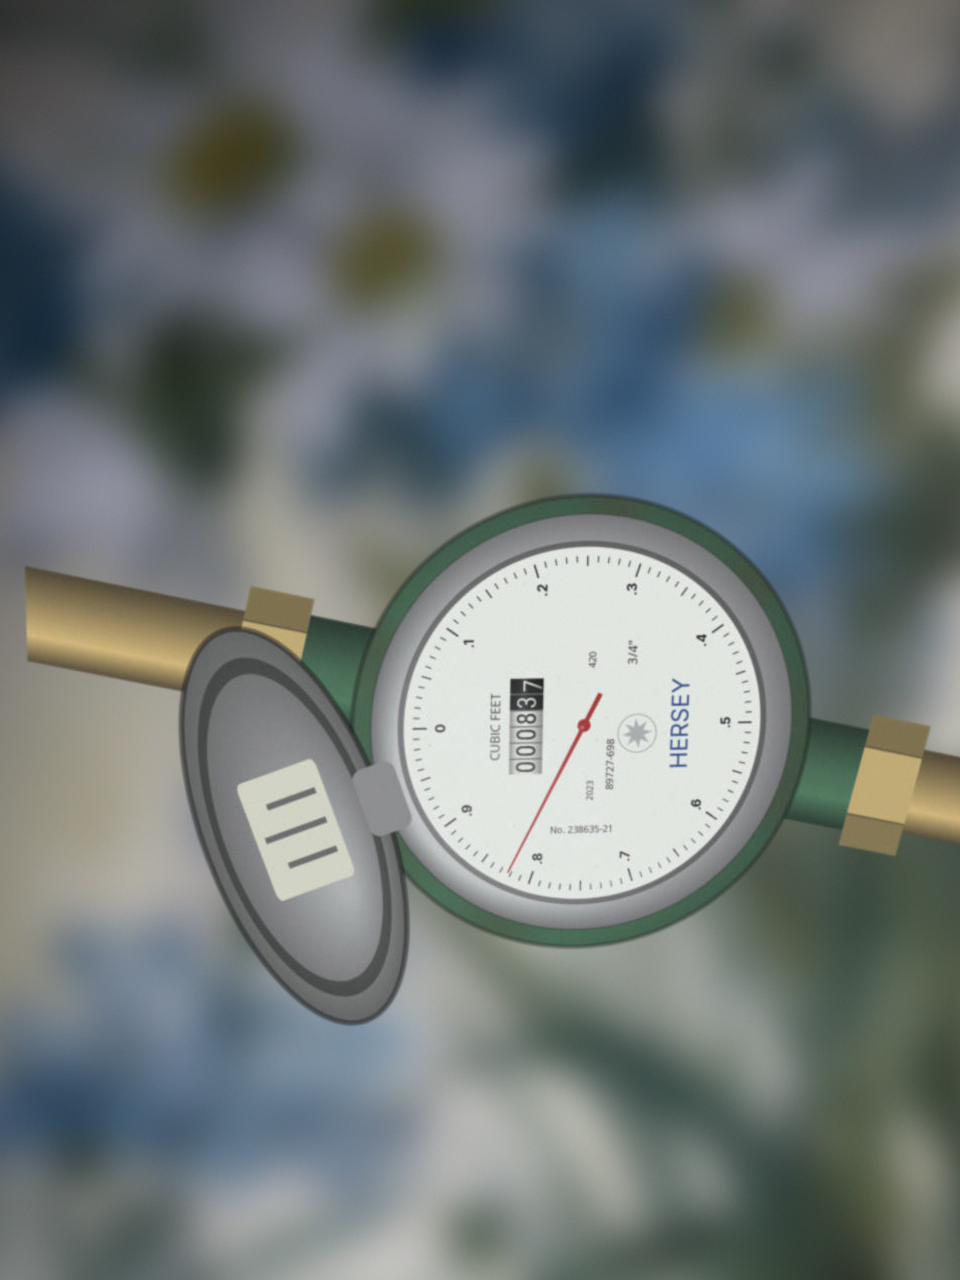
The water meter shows 836.82 (ft³)
